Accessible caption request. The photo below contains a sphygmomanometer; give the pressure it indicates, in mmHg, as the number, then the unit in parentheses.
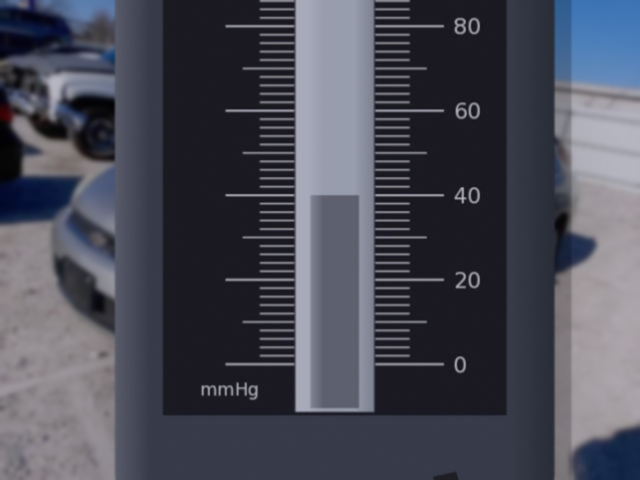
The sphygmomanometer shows 40 (mmHg)
